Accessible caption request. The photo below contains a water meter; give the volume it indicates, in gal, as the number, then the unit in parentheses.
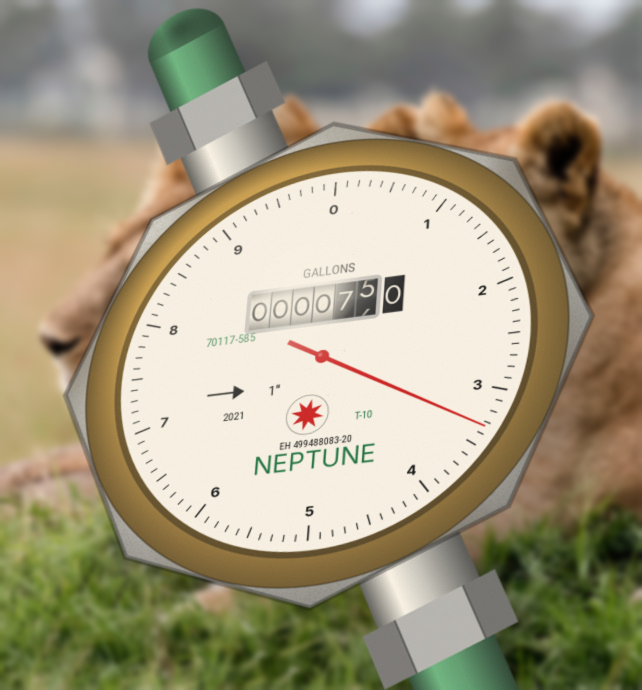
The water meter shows 753.3 (gal)
